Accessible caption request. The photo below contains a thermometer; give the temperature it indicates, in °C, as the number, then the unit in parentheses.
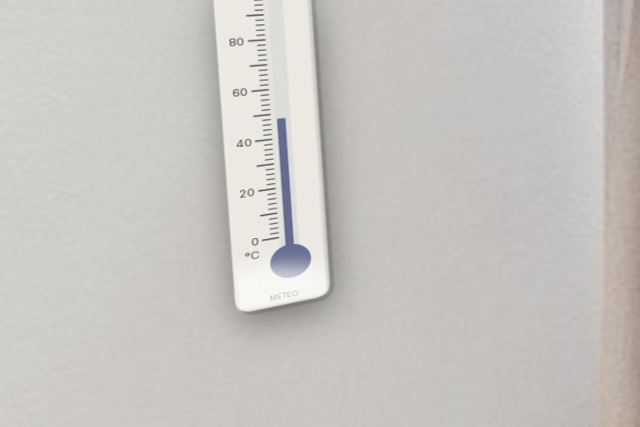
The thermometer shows 48 (°C)
